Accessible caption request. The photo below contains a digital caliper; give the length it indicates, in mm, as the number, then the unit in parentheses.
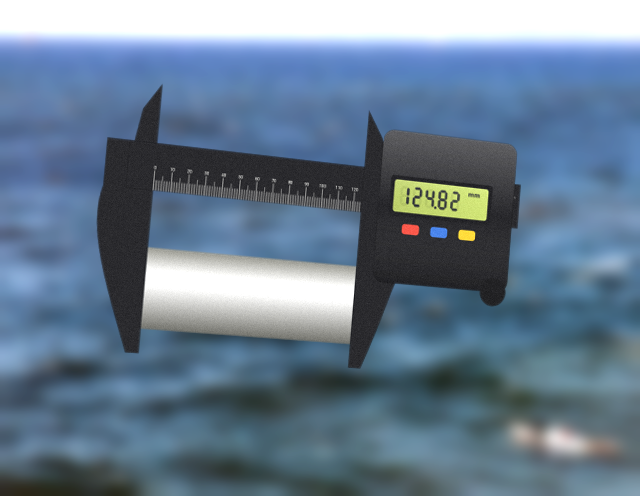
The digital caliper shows 124.82 (mm)
